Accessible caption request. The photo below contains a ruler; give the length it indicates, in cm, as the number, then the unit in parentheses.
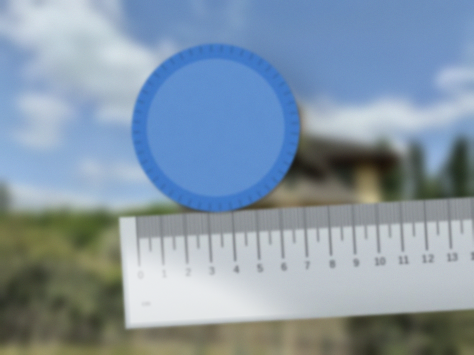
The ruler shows 7 (cm)
